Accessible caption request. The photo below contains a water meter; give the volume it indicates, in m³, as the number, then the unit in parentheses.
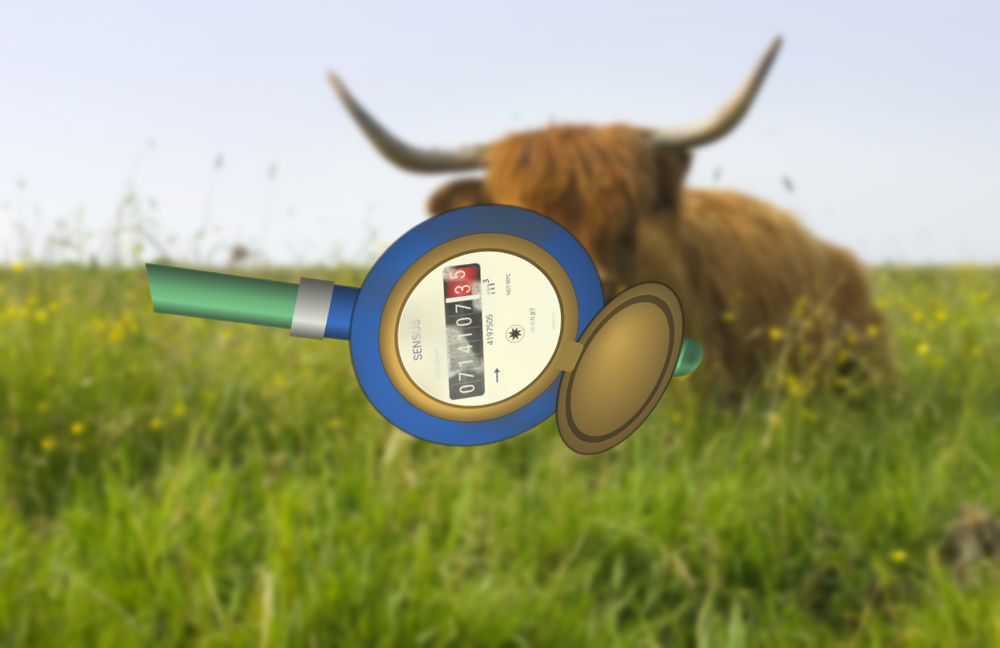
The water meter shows 714107.35 (m³)
